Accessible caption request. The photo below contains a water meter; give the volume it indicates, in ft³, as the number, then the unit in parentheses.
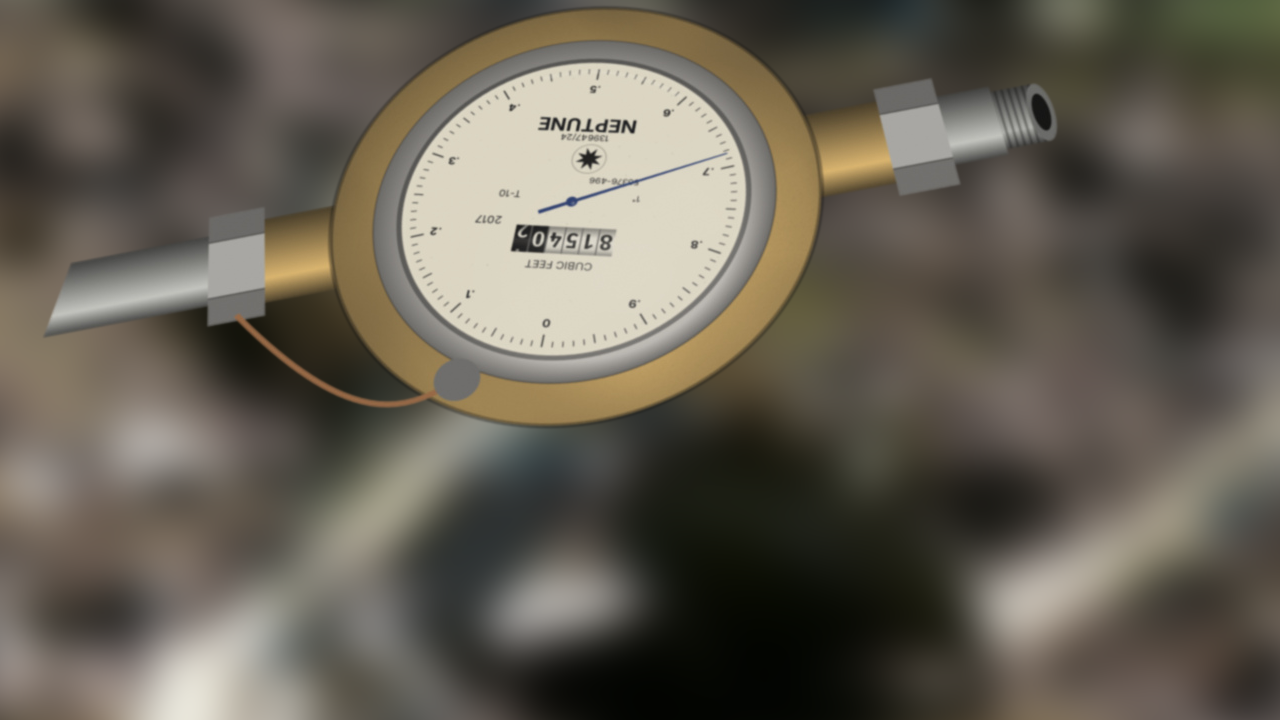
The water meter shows 815401.68 (ft³)
